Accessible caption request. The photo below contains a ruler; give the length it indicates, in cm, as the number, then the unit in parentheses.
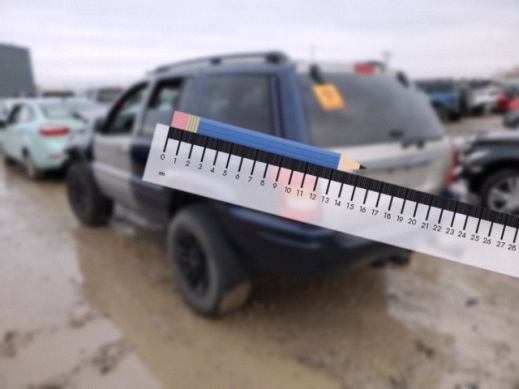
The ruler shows 15.5 (cm)
